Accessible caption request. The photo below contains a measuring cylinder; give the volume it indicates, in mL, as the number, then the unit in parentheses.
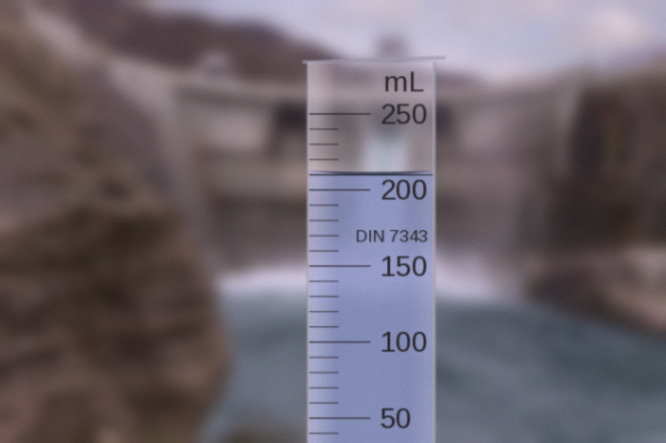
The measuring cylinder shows 210 (mL)
